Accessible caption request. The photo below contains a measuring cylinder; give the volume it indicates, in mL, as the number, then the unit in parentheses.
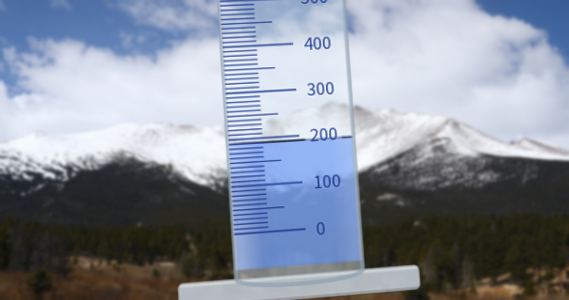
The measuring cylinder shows 190 (mL)
